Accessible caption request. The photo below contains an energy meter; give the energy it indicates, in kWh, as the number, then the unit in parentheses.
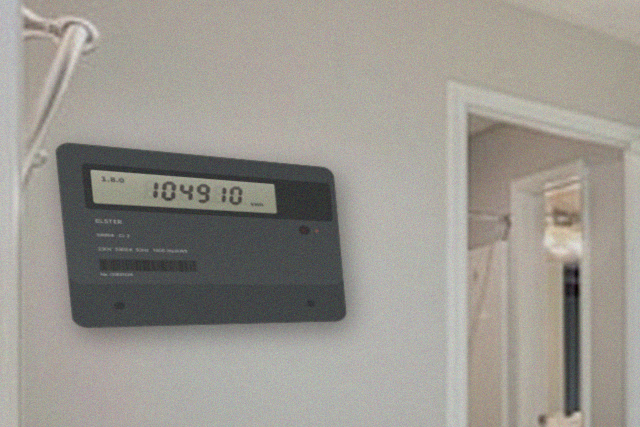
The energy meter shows 104910 (kWh)
